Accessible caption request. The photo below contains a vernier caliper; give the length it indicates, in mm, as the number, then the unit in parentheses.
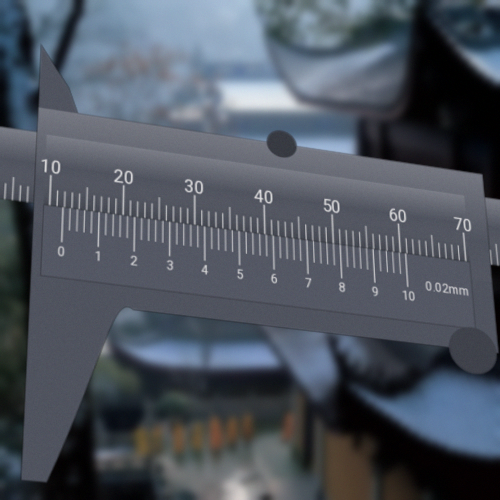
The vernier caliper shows 11.8 (mm)
